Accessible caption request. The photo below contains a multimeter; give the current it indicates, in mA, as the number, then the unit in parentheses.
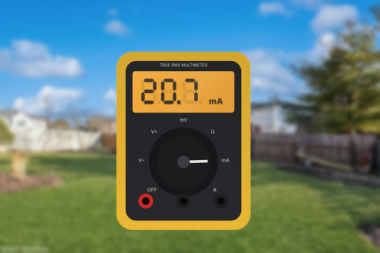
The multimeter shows 20.7 (mA)
